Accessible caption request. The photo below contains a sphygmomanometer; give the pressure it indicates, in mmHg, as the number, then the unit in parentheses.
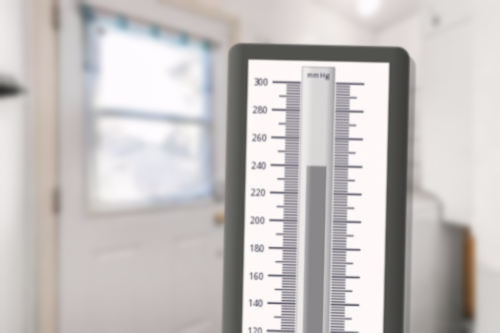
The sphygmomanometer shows 240 (mmHg)
